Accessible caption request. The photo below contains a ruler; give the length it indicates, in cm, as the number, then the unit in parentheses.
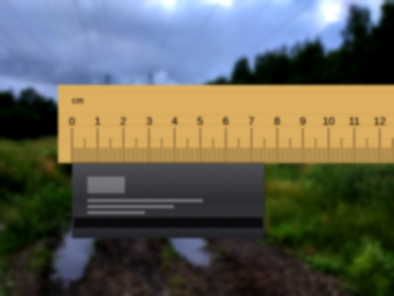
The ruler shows 7.5 (cm)
